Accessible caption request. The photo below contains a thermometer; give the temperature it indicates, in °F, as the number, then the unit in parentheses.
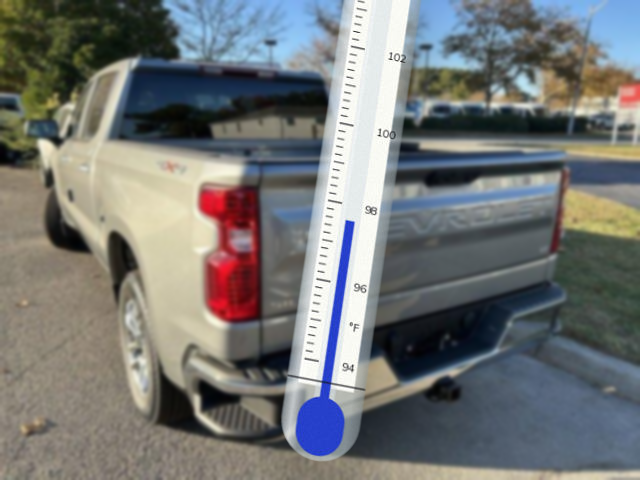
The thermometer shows 97.6 (°F)
